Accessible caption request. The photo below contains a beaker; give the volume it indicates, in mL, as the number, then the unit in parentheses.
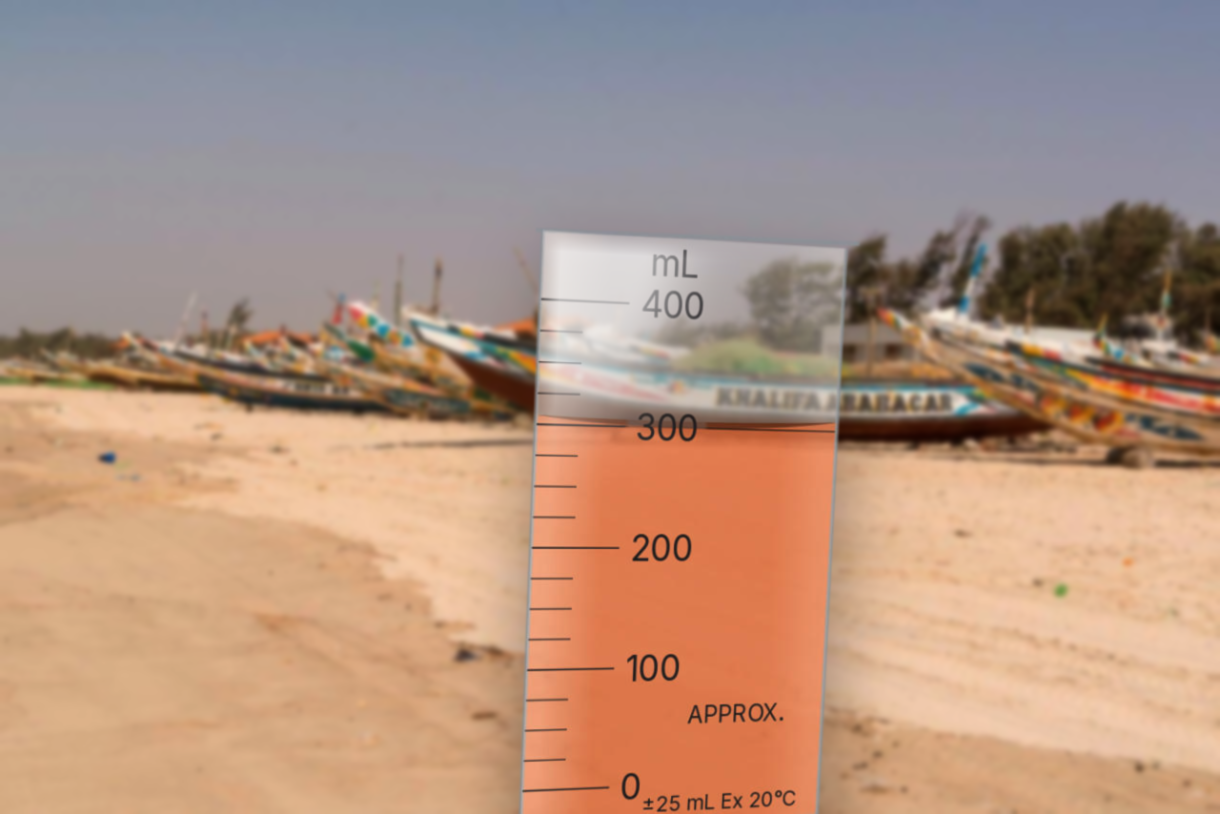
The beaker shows 300 (mL)
